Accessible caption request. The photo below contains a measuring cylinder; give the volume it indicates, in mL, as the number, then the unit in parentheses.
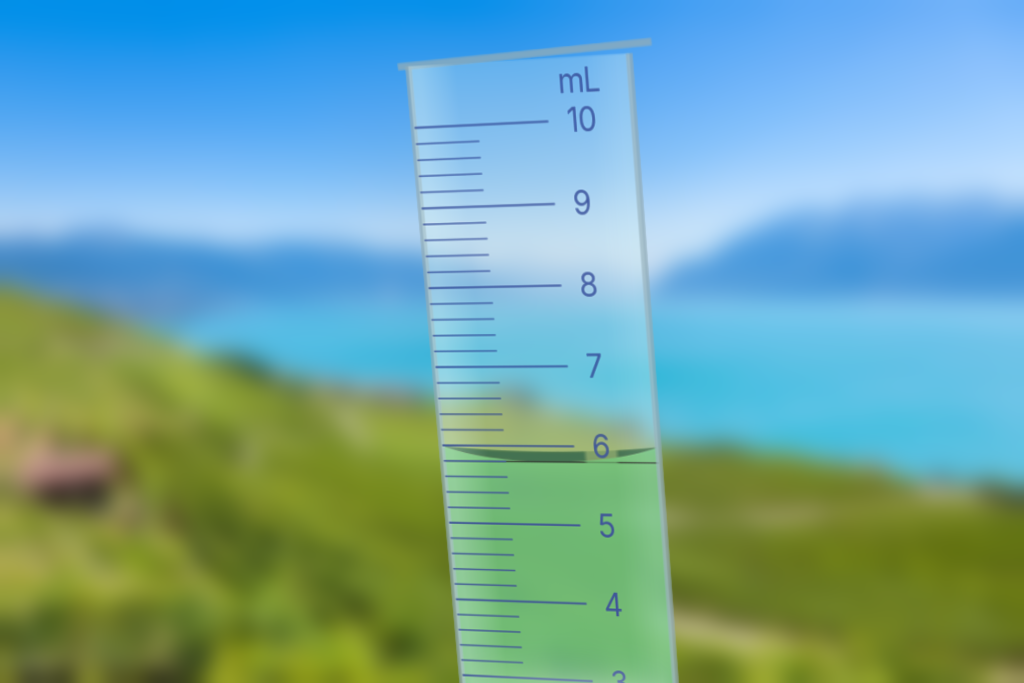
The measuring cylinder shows 5.8 (mL)
